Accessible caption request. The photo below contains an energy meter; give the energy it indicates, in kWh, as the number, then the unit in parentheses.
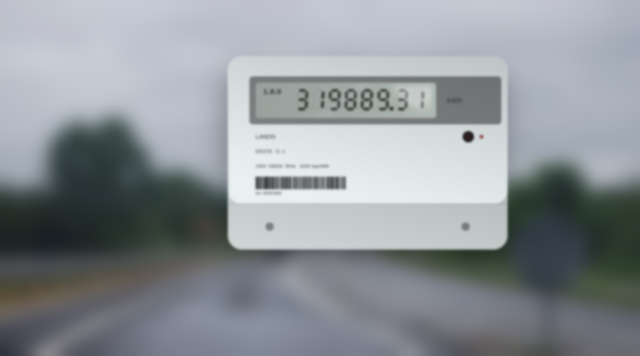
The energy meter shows 319889.31 (kWh)
